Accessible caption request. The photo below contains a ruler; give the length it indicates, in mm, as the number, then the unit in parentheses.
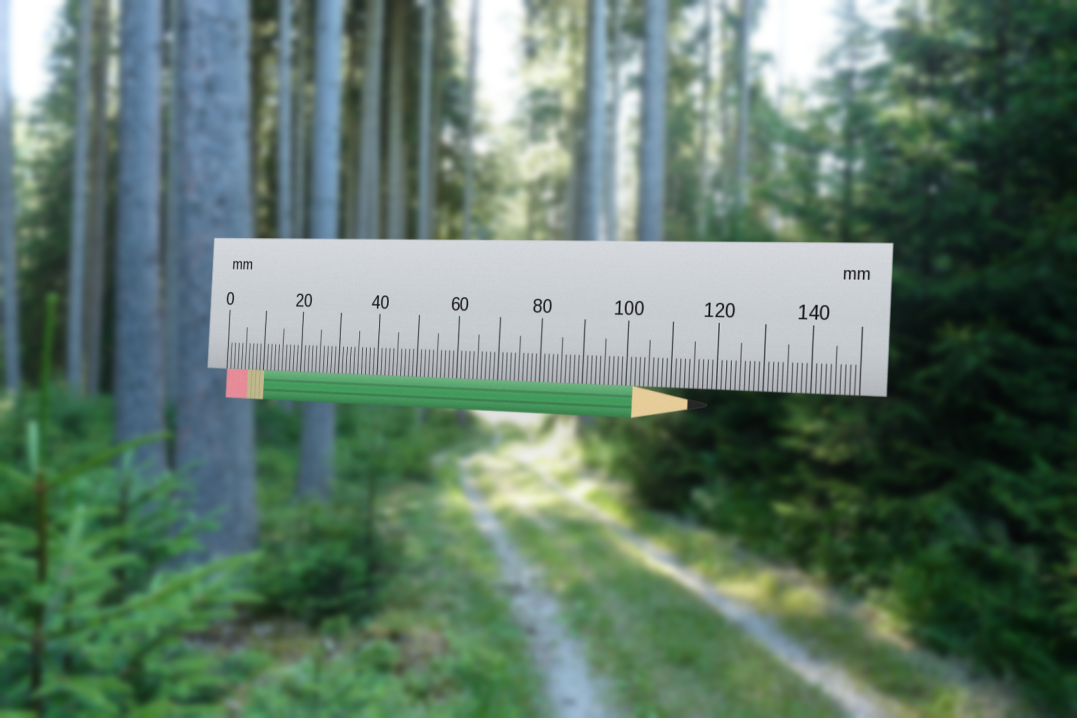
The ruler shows 118 (mm)
